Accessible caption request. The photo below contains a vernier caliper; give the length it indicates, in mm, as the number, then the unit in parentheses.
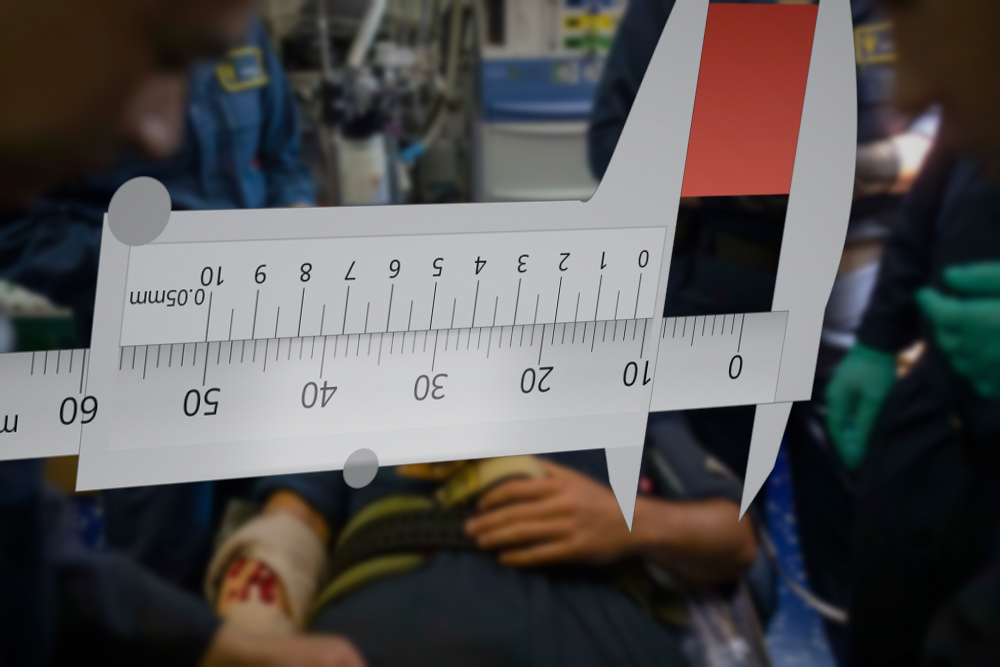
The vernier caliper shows 11.2 (mm)
